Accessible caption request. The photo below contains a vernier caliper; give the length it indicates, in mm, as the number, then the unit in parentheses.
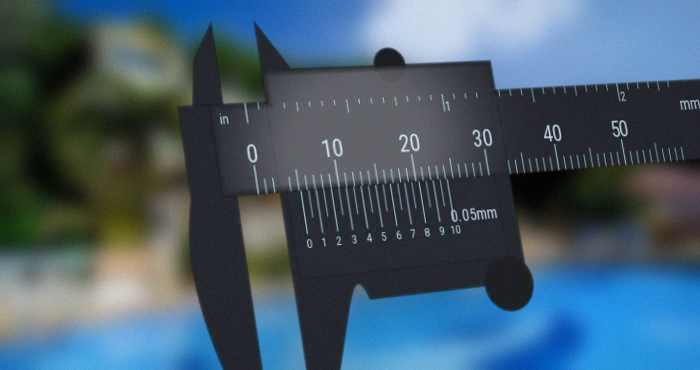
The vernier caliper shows 5.2 (mm)
